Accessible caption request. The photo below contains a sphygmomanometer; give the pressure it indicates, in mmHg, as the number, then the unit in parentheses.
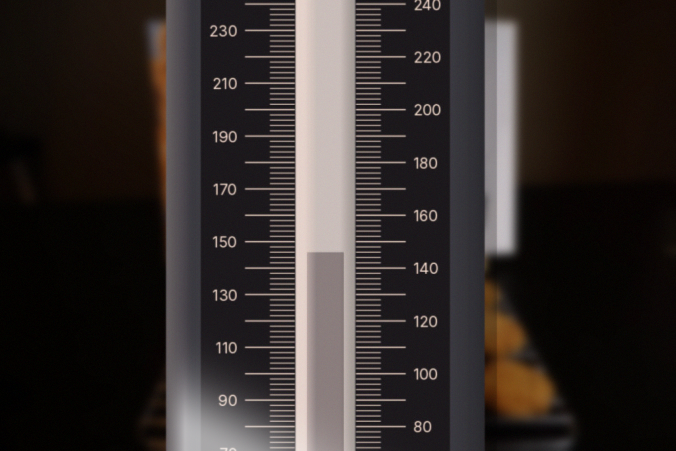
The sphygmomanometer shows 146 (mmHg)
